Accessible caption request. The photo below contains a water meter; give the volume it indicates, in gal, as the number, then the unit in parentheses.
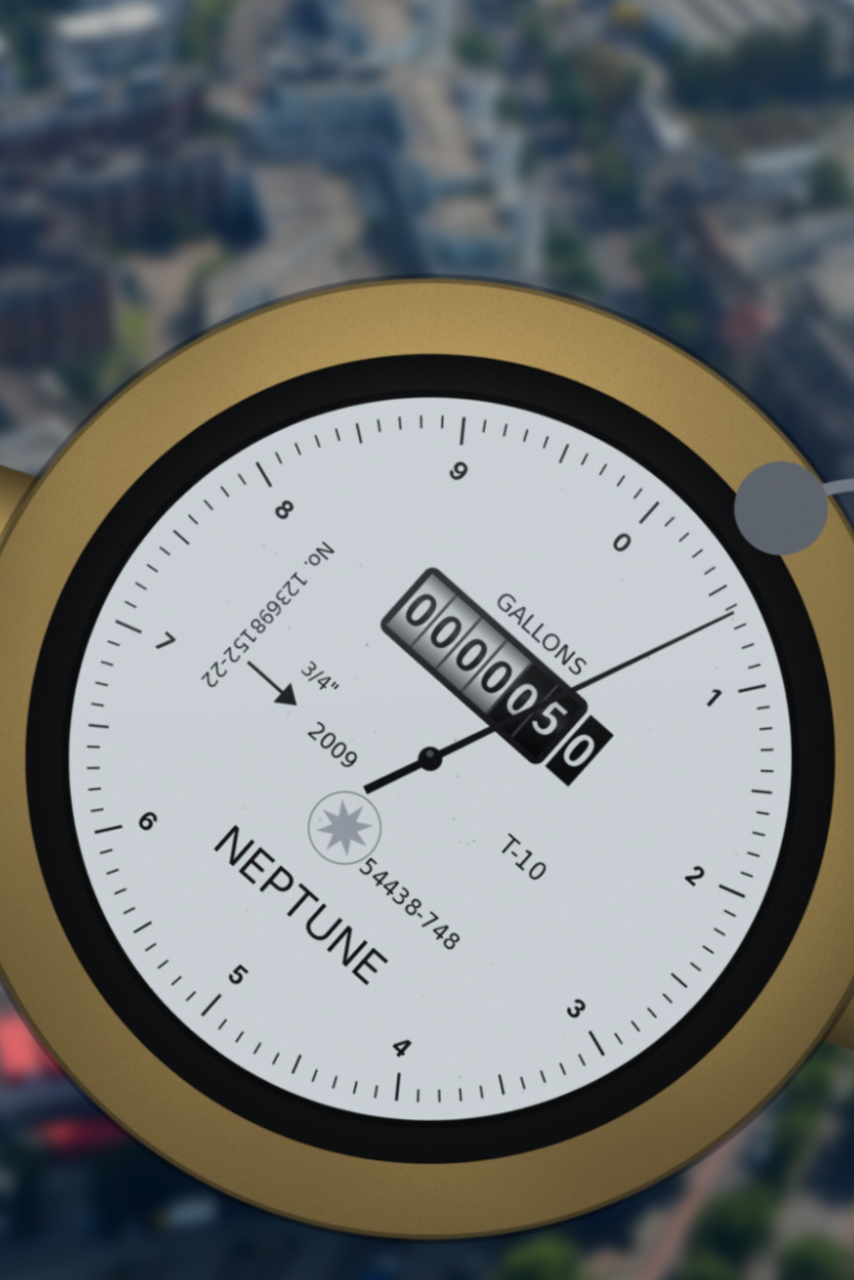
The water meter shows 50.6 (gal)
